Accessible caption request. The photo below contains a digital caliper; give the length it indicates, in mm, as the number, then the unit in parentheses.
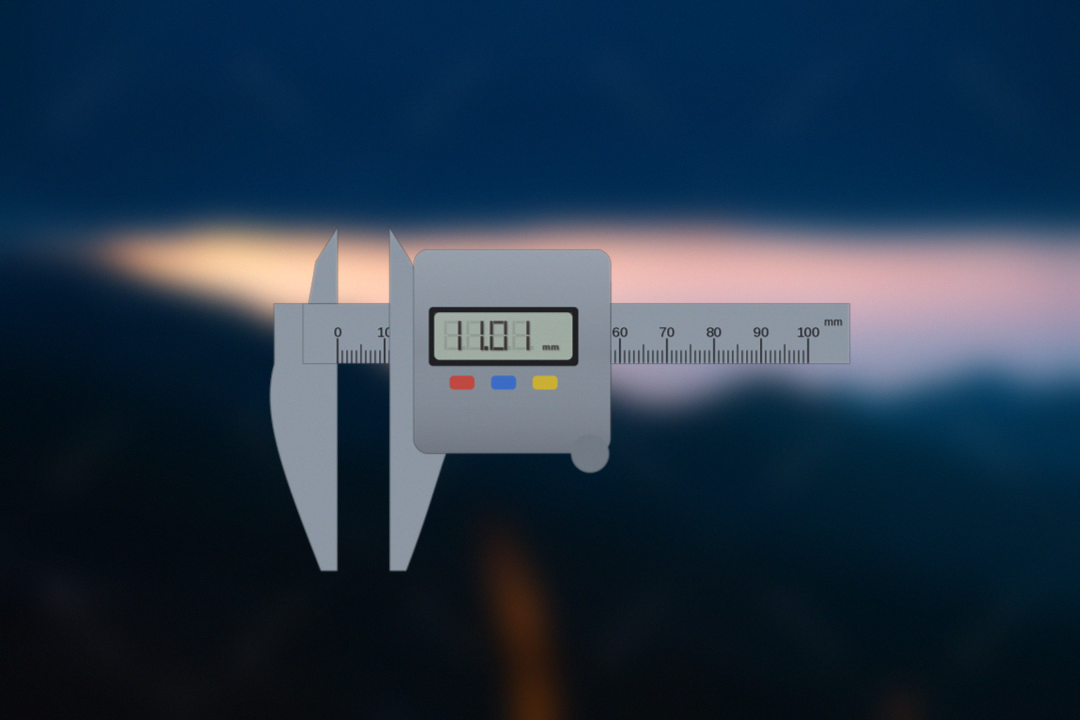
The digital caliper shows 11.01 (mm)
